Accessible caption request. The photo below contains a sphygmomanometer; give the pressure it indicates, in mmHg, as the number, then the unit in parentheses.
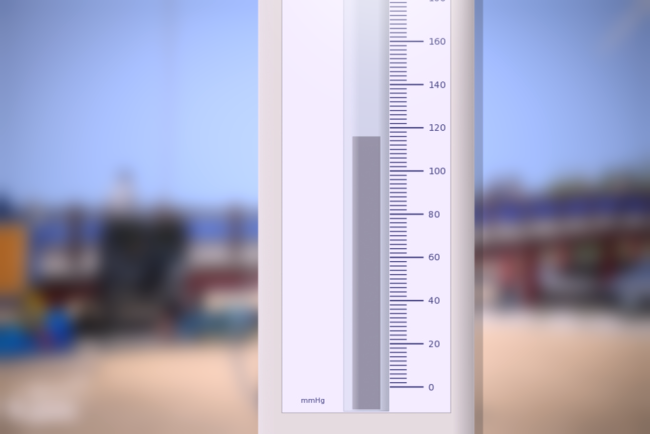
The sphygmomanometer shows 116 (mmHg)
